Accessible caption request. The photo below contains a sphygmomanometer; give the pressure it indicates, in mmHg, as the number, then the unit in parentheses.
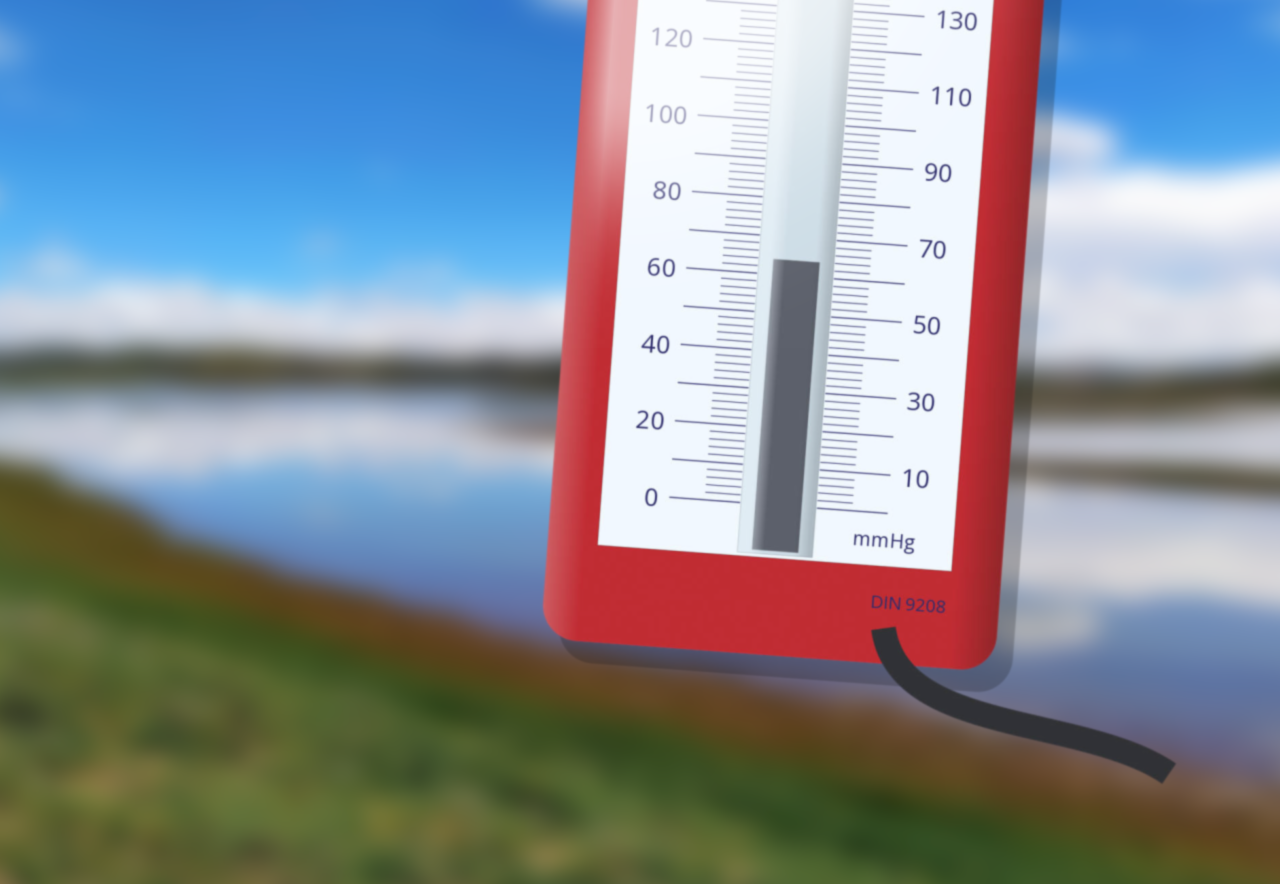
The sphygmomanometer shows 64 (mmHg)
